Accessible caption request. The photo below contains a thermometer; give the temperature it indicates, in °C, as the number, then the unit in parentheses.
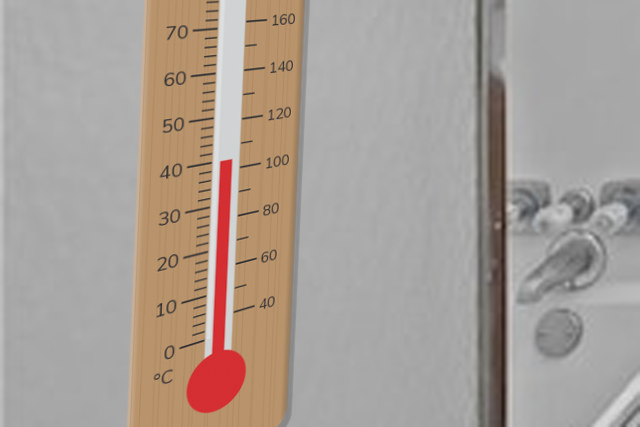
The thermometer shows 40 (°C)
